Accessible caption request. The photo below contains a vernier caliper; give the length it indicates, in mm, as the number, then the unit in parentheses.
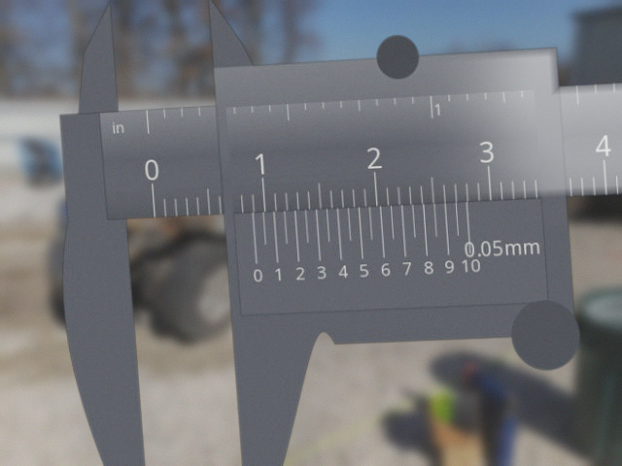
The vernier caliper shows 8.9 (mm)
